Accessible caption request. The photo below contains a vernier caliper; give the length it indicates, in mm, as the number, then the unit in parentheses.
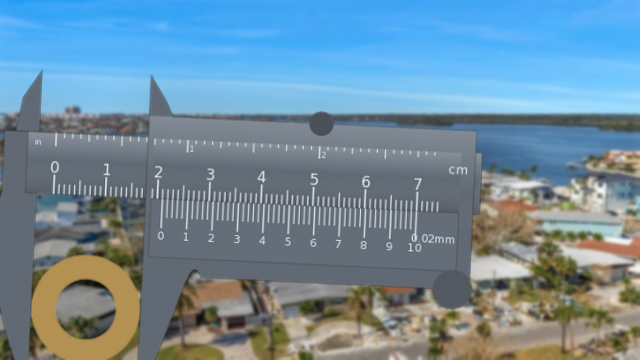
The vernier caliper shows 21.0 (mm)
